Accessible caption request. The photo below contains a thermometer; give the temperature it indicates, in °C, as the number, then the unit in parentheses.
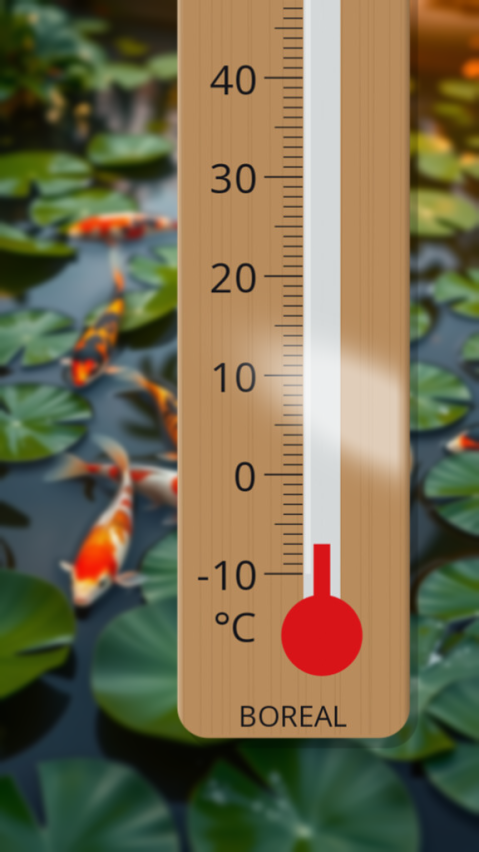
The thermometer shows -7 (°C)
